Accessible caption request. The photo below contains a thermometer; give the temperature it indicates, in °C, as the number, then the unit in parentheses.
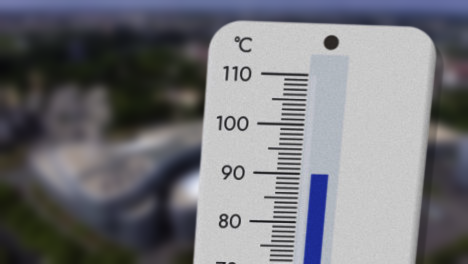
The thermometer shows 90 (°C)
